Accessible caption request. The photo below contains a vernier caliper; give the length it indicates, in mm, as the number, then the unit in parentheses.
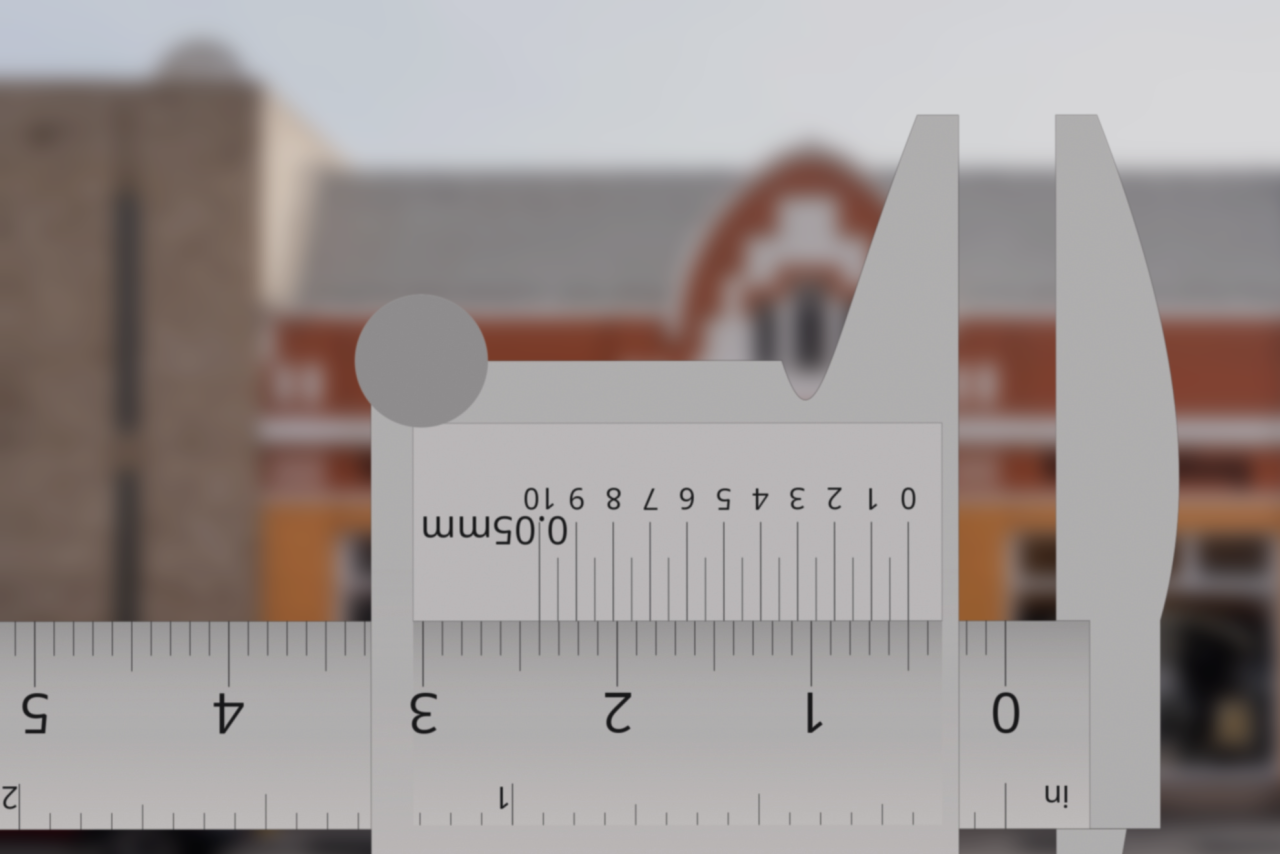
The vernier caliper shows 5.0 (mm)
